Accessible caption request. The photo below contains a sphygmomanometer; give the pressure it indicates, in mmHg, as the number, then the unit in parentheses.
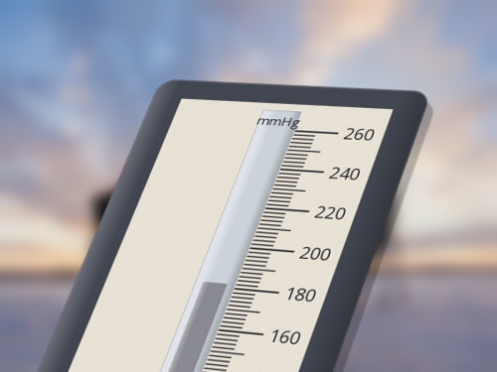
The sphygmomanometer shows 182 (mmHg)
